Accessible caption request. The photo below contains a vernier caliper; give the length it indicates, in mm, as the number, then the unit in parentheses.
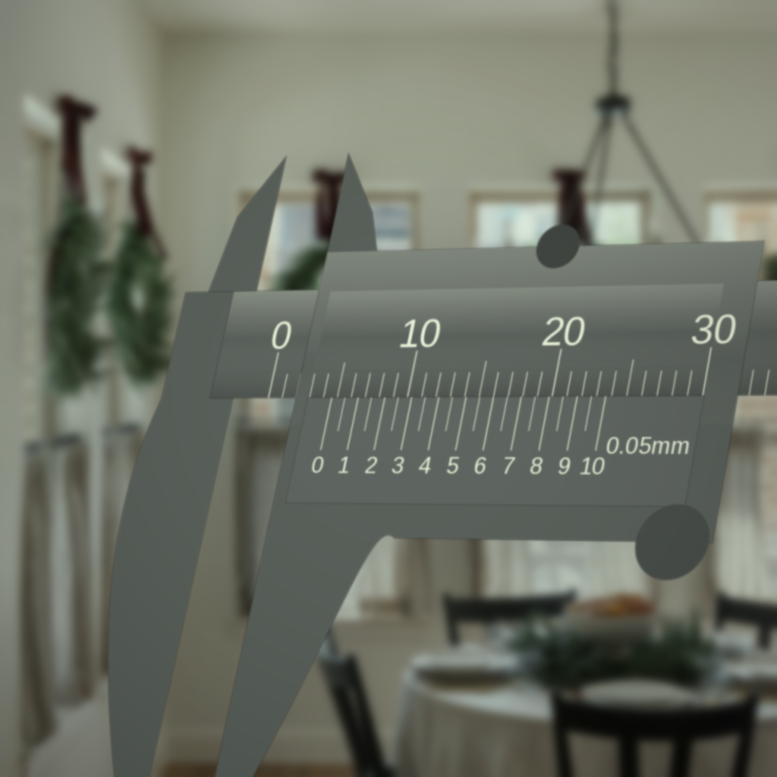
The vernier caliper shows 4.6 (mm)
